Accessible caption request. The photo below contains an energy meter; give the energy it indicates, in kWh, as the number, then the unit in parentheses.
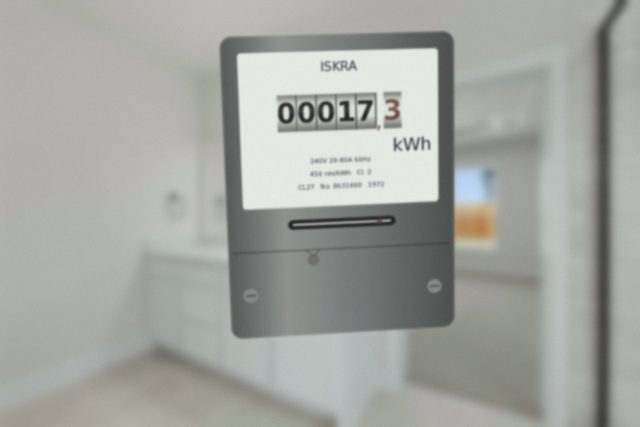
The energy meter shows 17.3 (kWh)
